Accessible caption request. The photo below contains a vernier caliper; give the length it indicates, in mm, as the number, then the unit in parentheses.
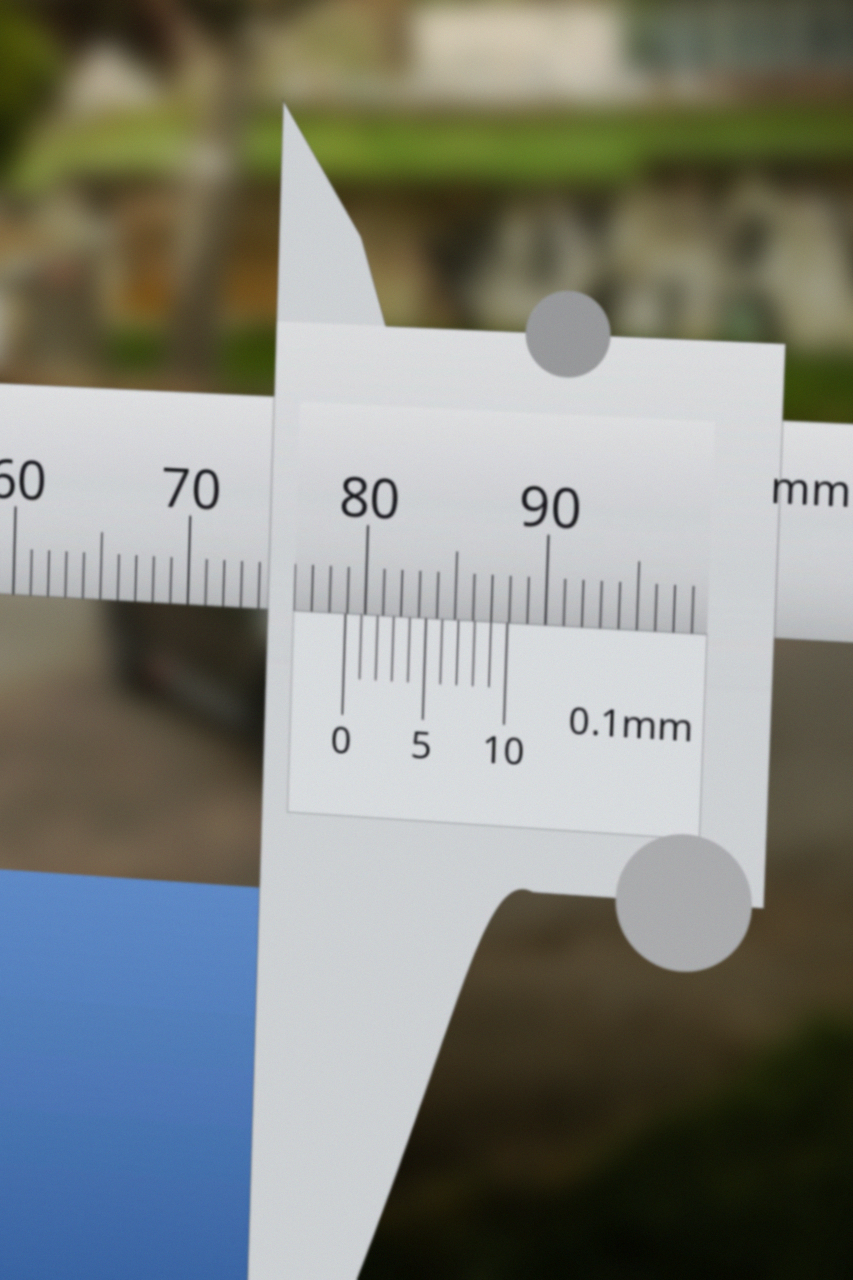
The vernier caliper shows 78.9 (mm)
